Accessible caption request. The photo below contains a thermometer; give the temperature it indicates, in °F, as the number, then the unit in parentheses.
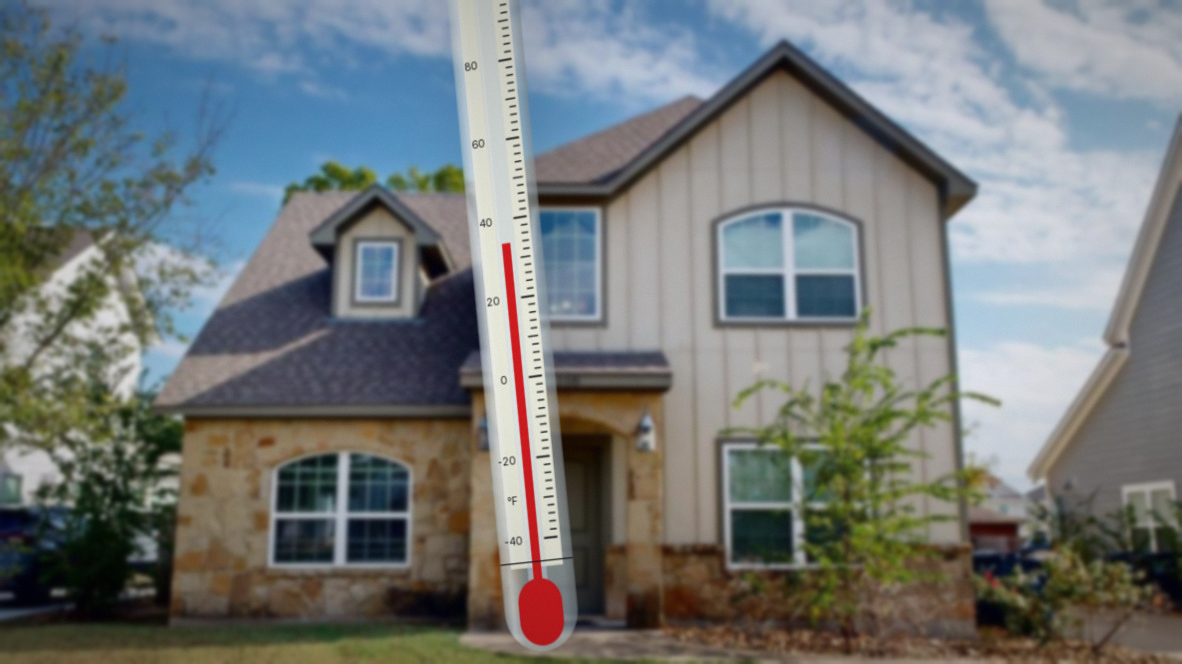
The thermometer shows 34 (°F)
